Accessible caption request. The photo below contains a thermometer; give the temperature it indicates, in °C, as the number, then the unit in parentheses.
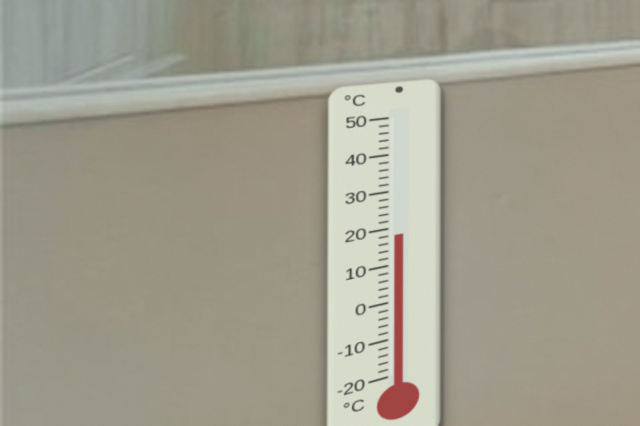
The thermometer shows 18 (°C)
